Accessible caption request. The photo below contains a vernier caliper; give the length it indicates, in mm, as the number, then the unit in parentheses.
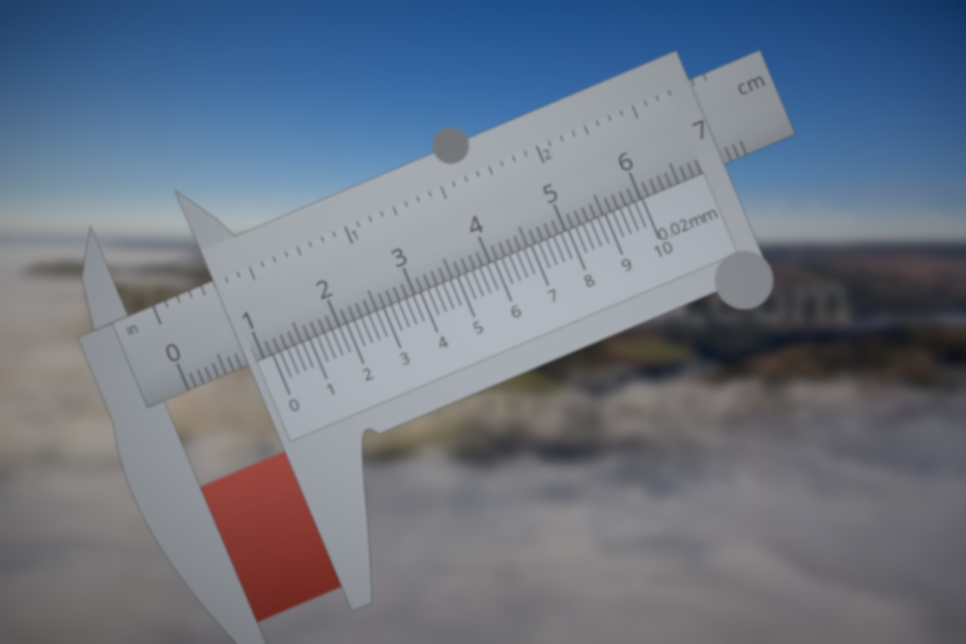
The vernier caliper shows 11.2 (mm)
